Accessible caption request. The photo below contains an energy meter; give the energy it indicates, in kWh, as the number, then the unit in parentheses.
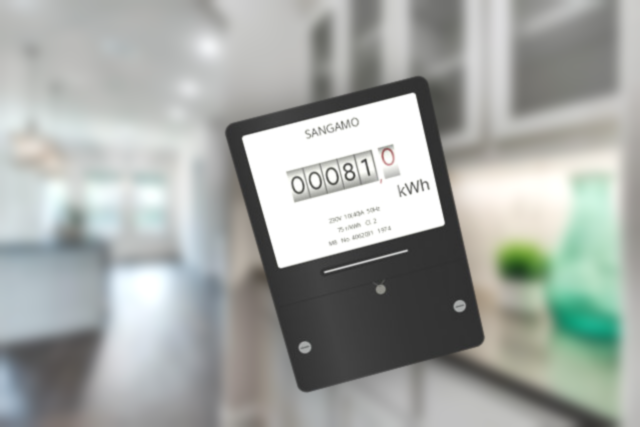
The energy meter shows 81.0 (kWh)
